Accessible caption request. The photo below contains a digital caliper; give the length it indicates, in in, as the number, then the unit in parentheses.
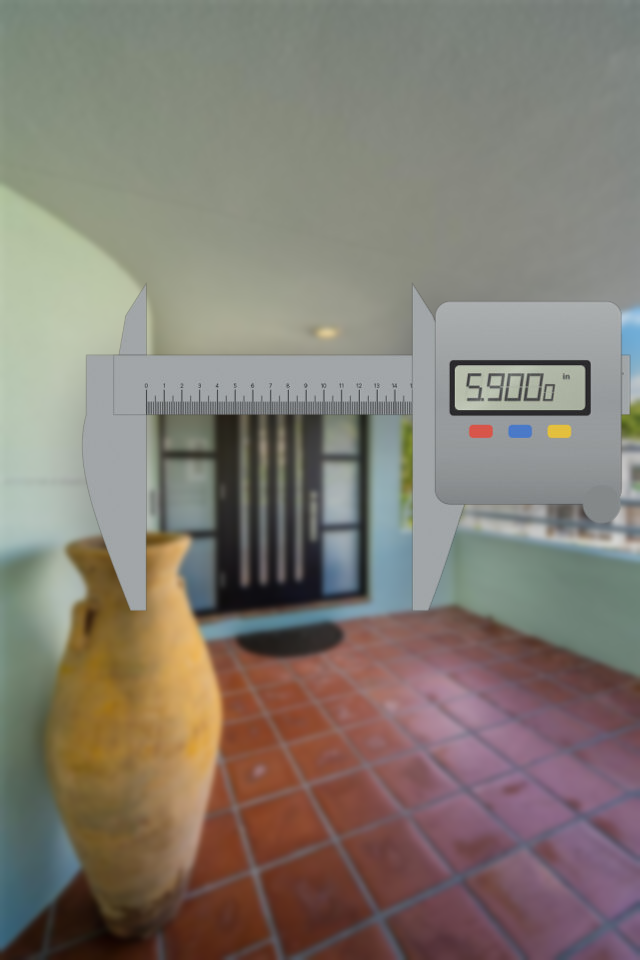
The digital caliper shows 5.9000 (in)
